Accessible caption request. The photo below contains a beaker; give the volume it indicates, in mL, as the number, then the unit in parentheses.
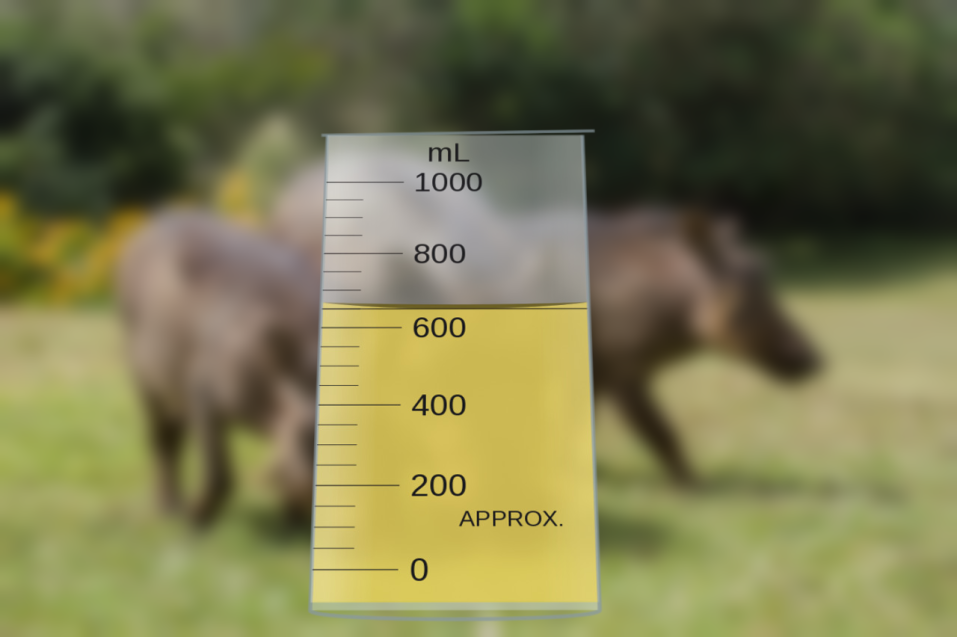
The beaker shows 650 (mL)
